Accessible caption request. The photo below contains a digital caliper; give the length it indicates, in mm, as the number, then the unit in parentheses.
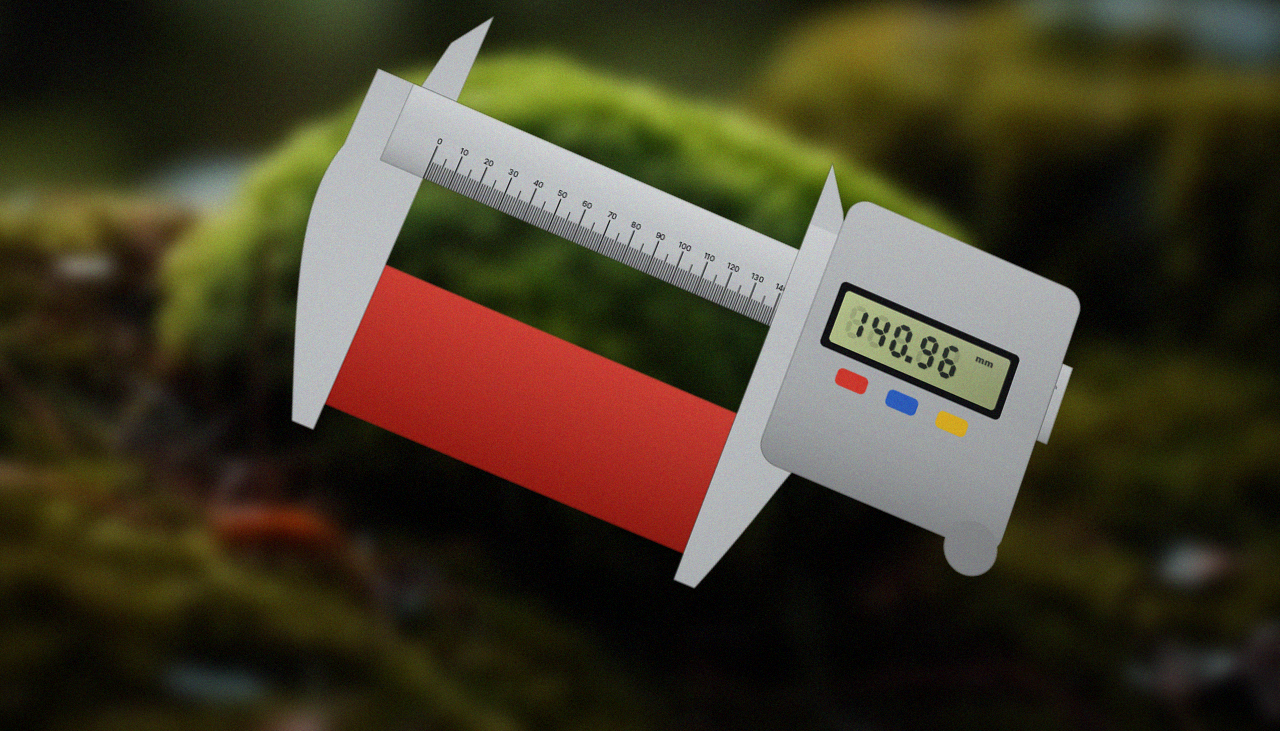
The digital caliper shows 140.96 (mm)
